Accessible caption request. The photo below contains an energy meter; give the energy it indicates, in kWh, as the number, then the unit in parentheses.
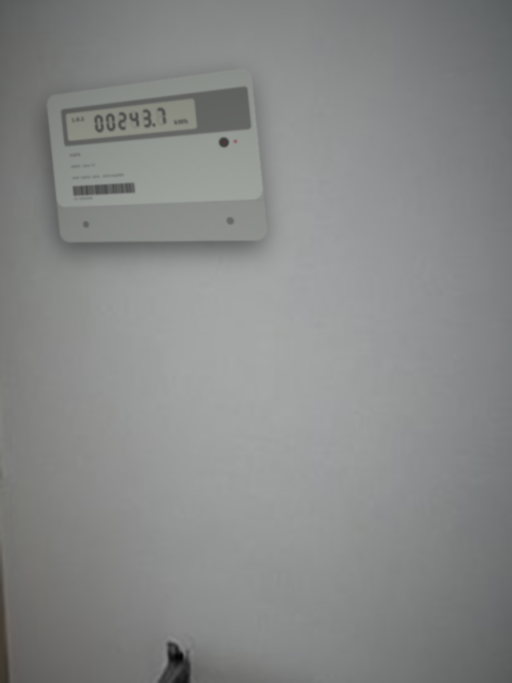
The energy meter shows 243.7 (kWh)
